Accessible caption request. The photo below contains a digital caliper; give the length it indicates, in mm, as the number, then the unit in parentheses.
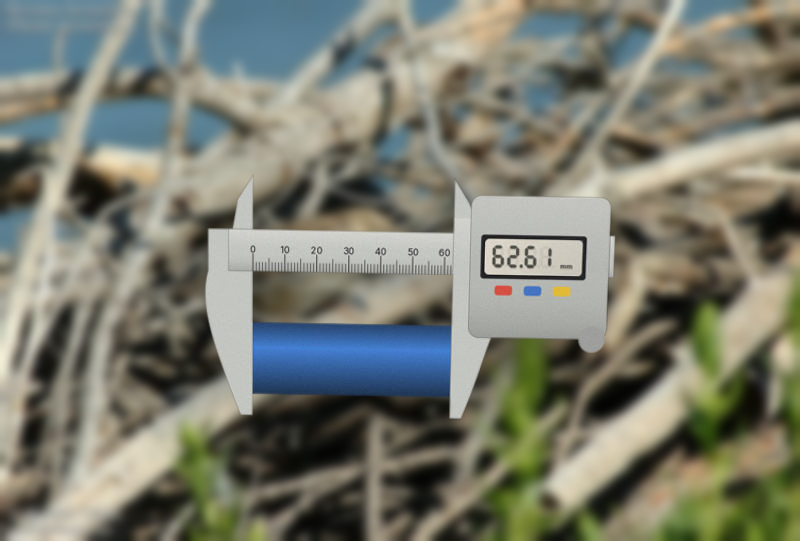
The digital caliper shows 62.61 (mm)
